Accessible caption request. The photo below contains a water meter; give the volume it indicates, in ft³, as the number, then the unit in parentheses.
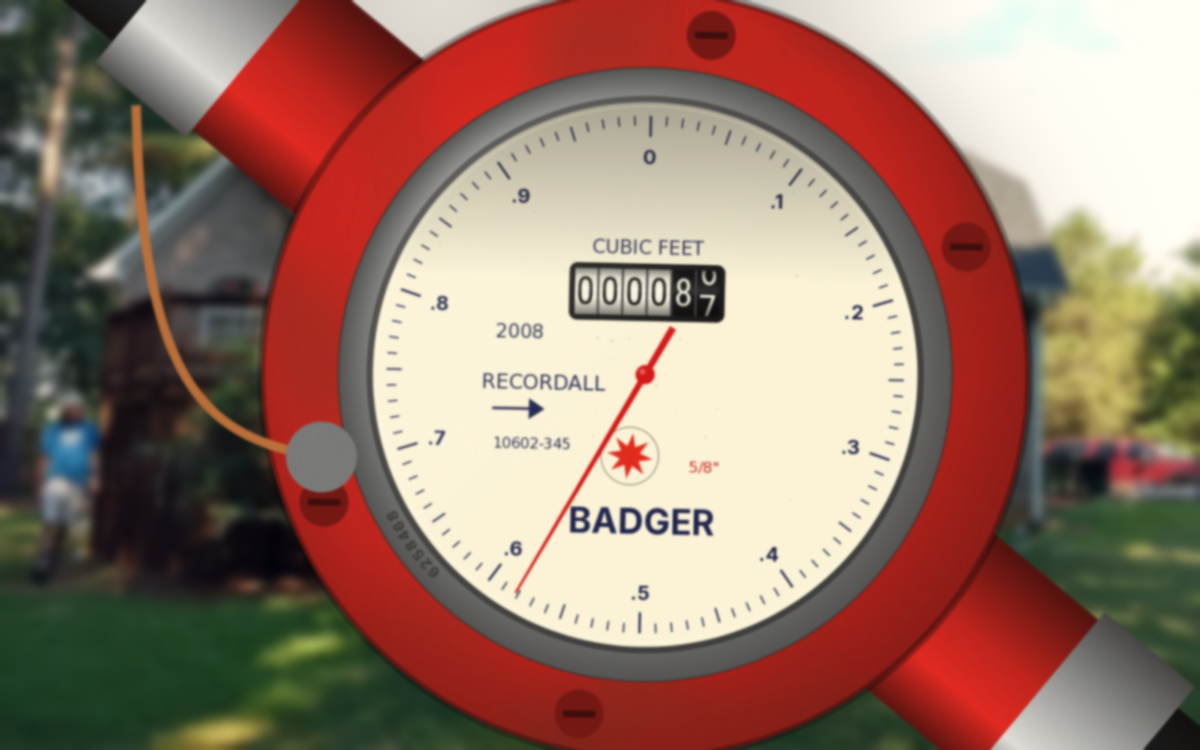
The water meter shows 86.58 (ft³)
